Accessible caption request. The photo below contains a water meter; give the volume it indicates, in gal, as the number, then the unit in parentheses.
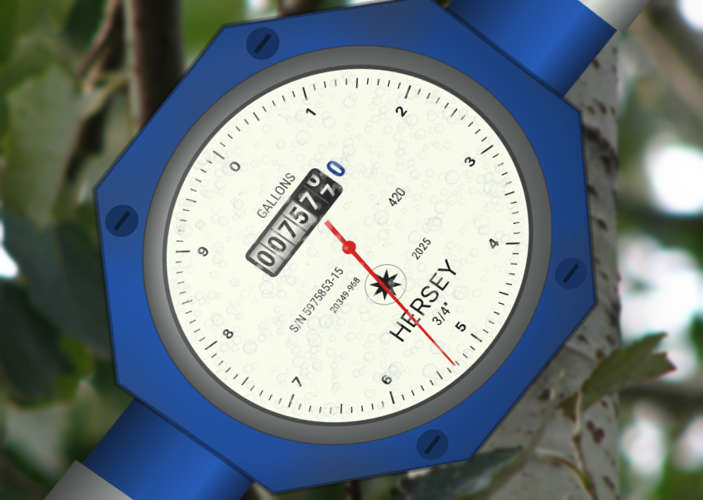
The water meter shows 75765.3 (gal)
